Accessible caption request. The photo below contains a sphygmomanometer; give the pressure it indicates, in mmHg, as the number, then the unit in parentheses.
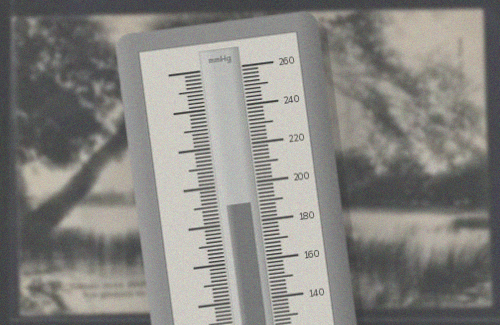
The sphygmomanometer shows 190 (mmHg)
